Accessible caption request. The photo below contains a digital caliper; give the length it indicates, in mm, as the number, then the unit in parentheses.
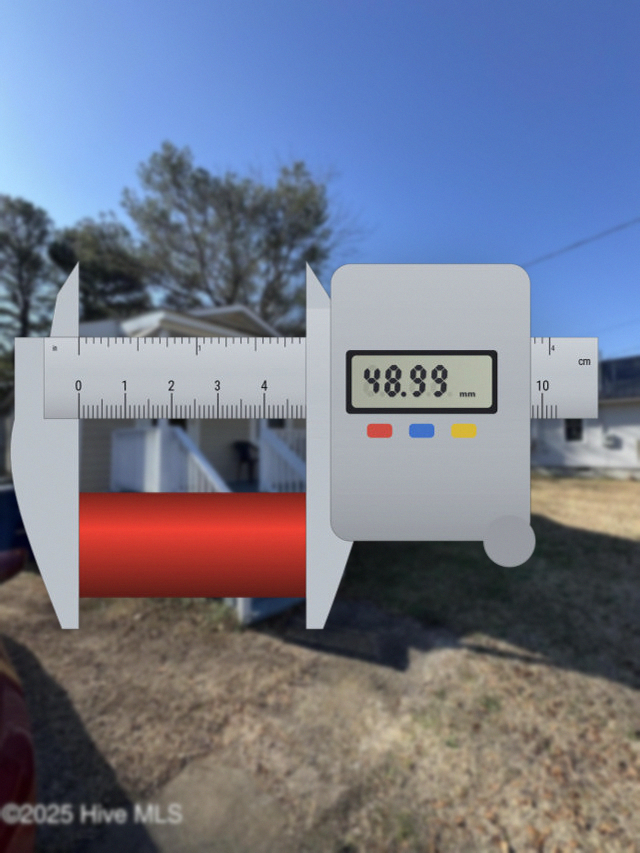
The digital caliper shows 48.99 (mm)
